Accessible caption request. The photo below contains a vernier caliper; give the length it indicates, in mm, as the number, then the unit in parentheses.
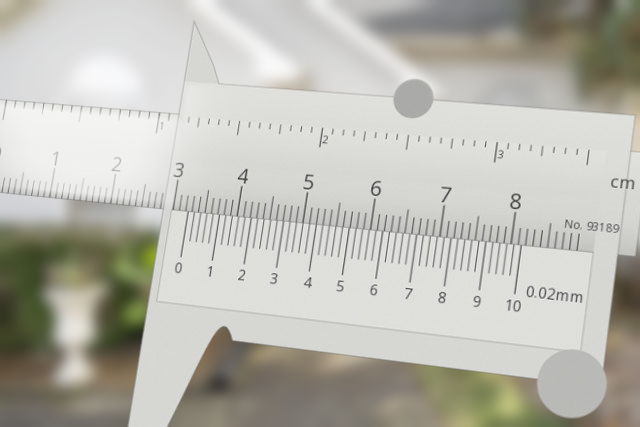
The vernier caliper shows 32.4 (mm)
